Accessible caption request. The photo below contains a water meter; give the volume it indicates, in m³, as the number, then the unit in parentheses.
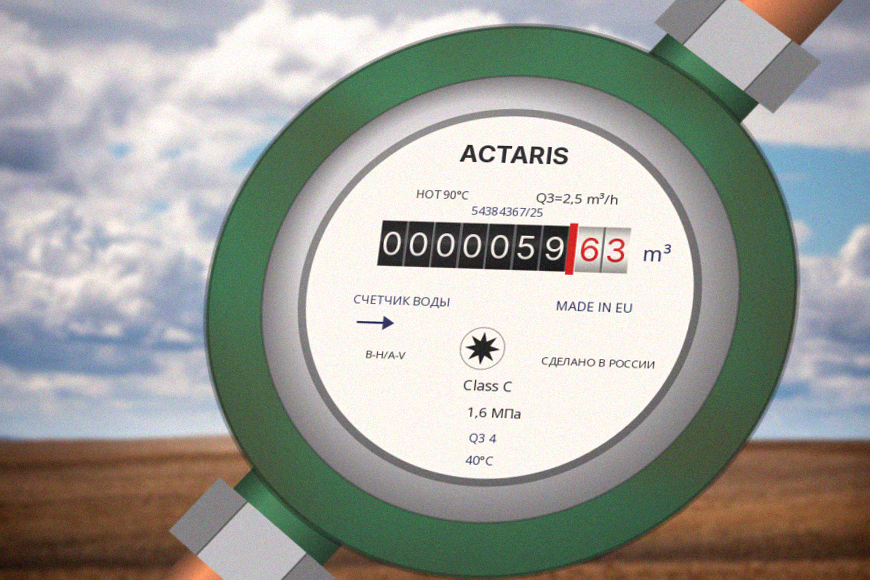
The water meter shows 59.63 (m³)
